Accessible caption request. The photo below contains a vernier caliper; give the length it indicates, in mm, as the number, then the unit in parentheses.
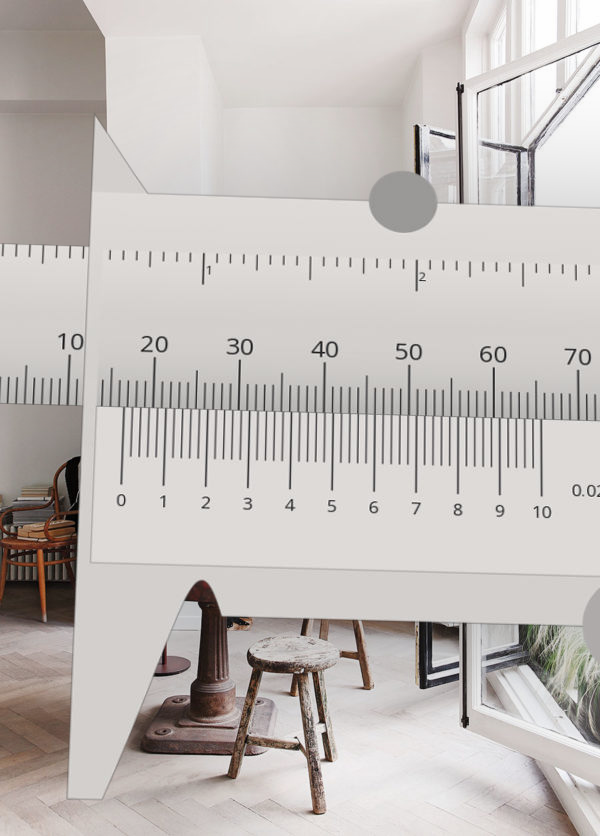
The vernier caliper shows 16.6 (mm)
